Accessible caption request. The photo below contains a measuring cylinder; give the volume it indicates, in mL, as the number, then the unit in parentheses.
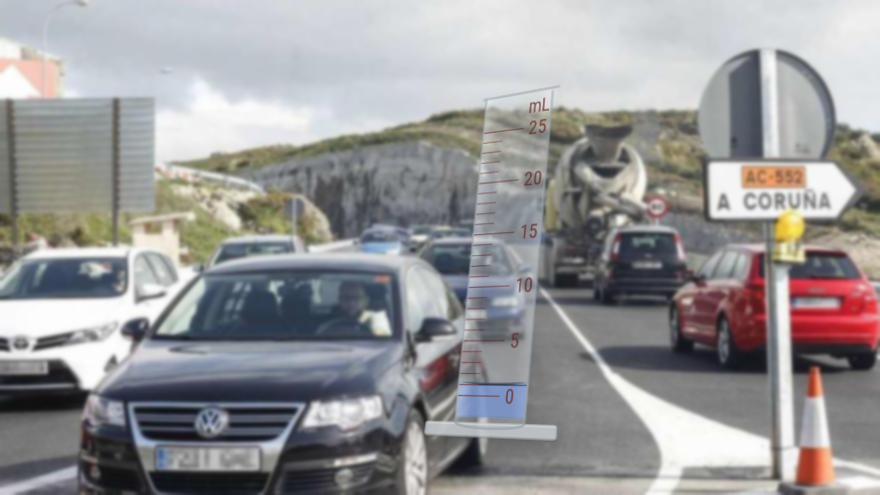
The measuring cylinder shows 1 (mL)
